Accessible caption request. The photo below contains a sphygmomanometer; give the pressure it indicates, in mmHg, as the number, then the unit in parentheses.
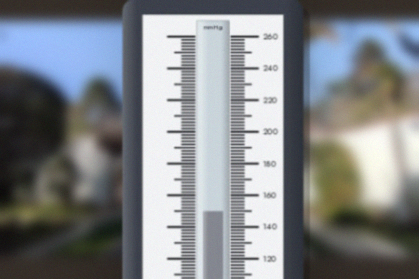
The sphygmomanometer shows 150 (mmHg)
